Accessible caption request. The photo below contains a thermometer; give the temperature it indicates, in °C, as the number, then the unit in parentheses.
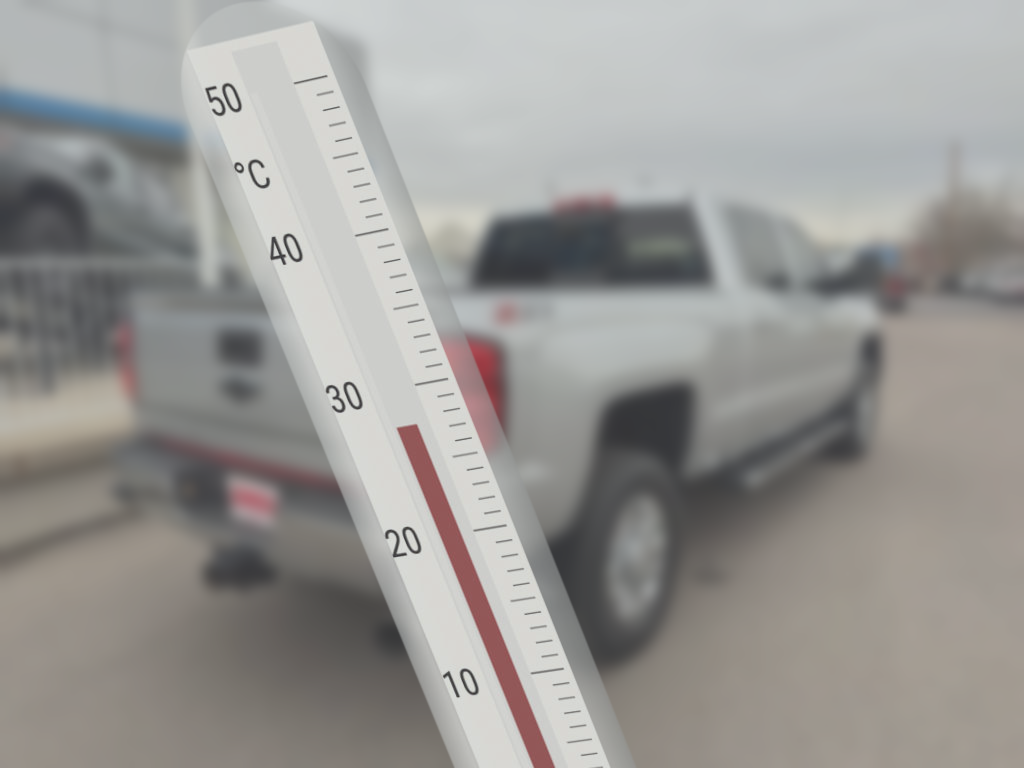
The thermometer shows 27.5 (°C)
